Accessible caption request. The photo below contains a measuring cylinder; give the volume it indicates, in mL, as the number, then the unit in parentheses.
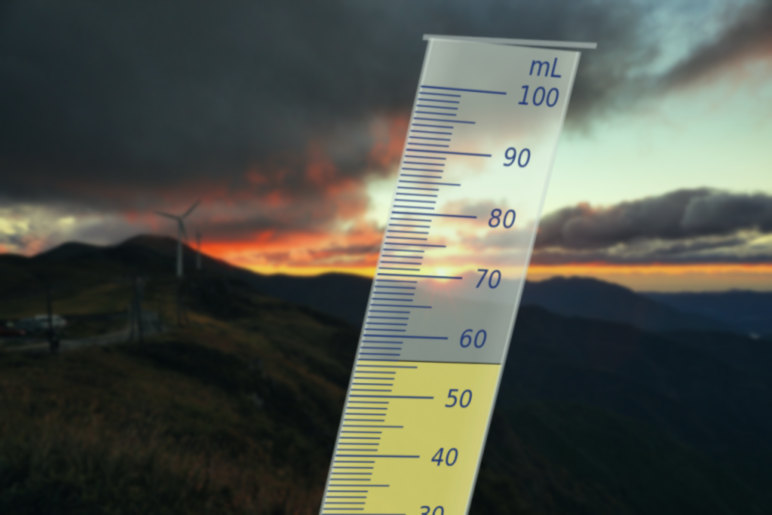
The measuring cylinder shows 56 (mL)
